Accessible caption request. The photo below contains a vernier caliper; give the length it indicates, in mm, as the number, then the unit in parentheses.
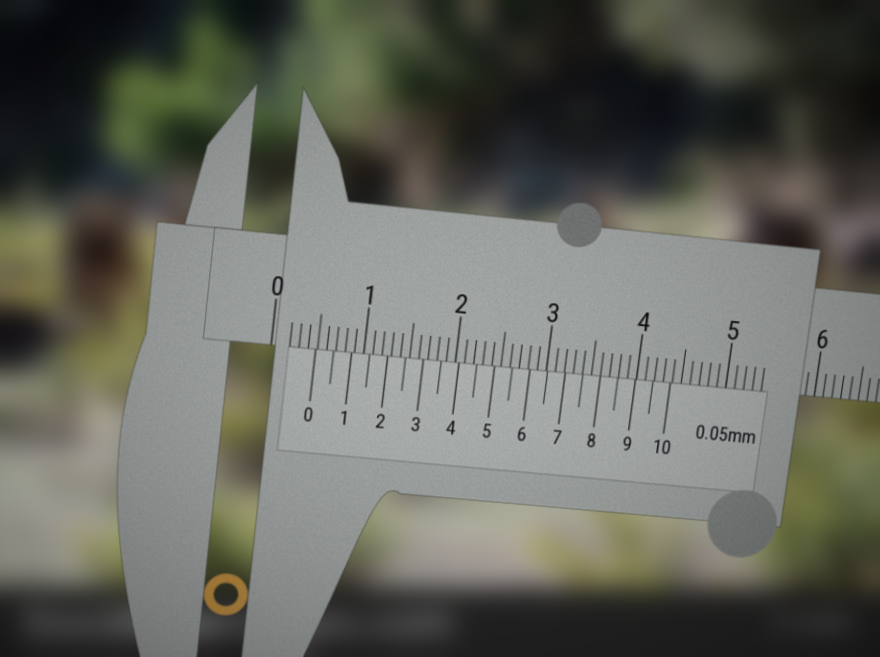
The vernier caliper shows 4.8 (mm)
